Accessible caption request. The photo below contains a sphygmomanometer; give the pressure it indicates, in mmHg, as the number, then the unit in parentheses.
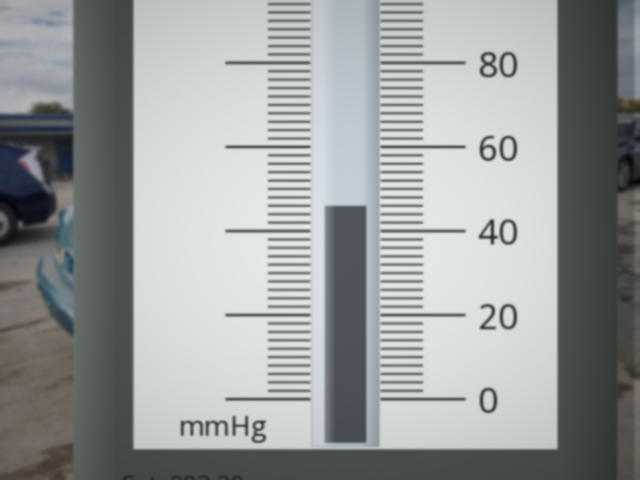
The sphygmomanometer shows 46 (mmHg)
